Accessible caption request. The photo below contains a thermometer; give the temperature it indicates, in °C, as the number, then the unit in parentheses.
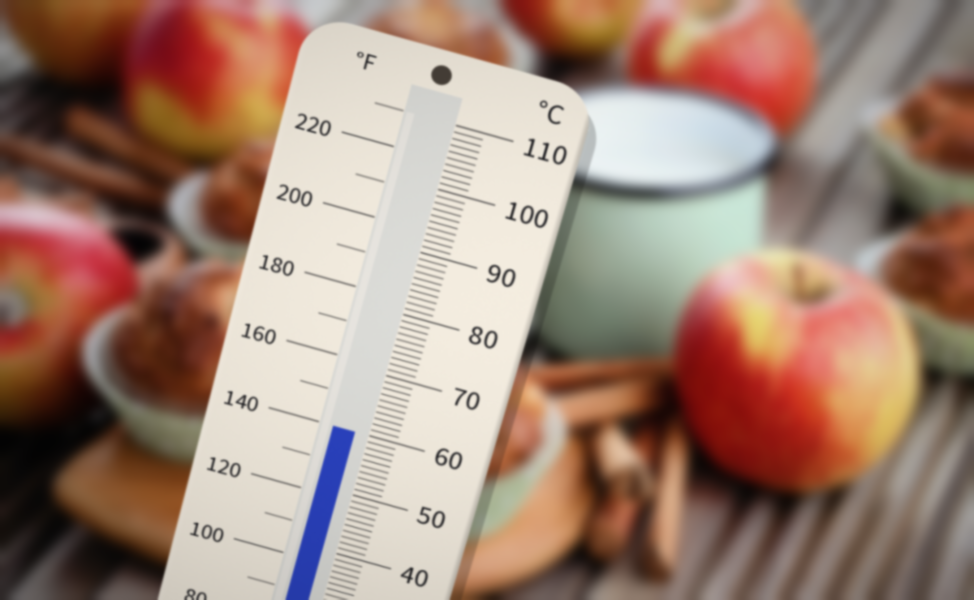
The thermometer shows 60 (°C)
